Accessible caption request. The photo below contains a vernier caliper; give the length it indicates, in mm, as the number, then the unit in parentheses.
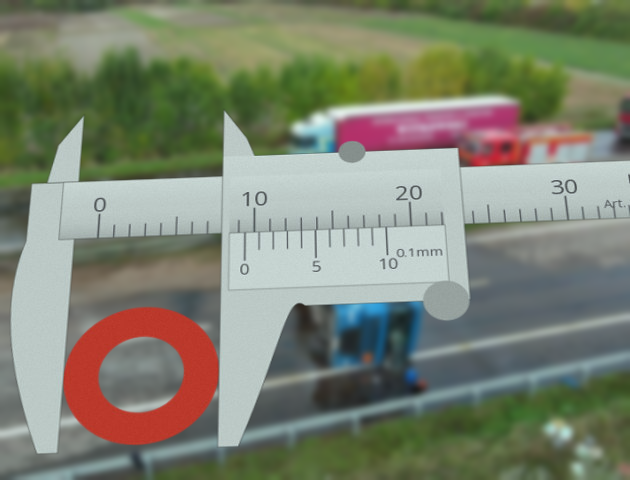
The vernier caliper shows 9.4 (mm)
